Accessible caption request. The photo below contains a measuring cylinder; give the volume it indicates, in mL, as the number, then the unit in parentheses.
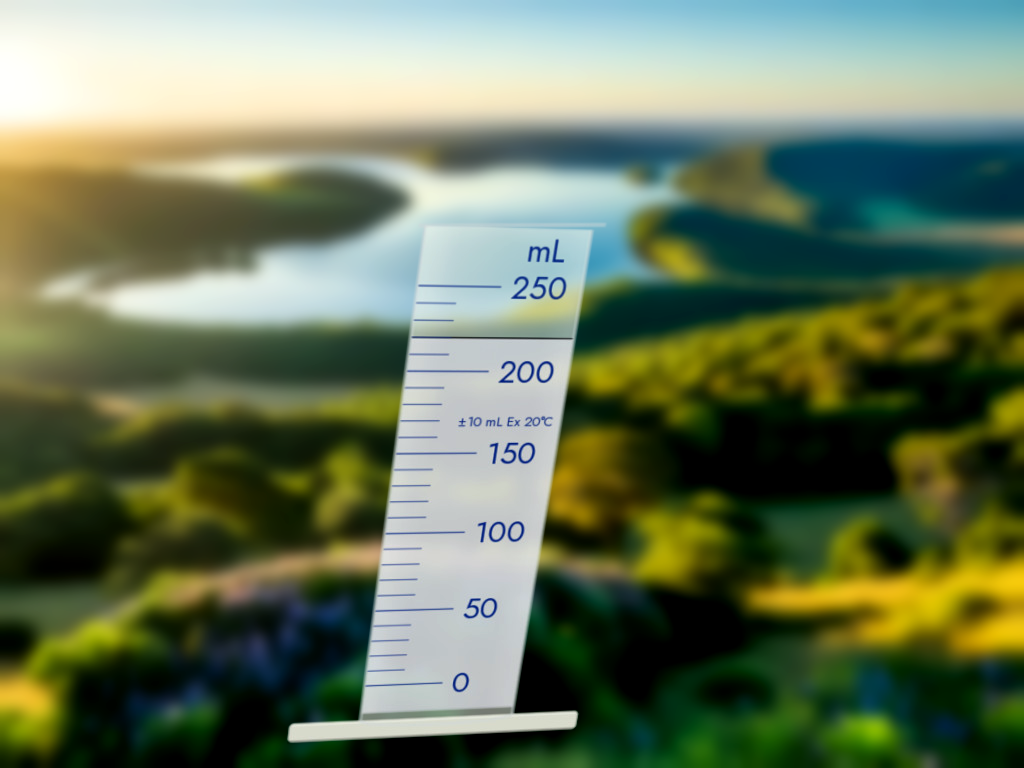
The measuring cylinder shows 220 (mL)
